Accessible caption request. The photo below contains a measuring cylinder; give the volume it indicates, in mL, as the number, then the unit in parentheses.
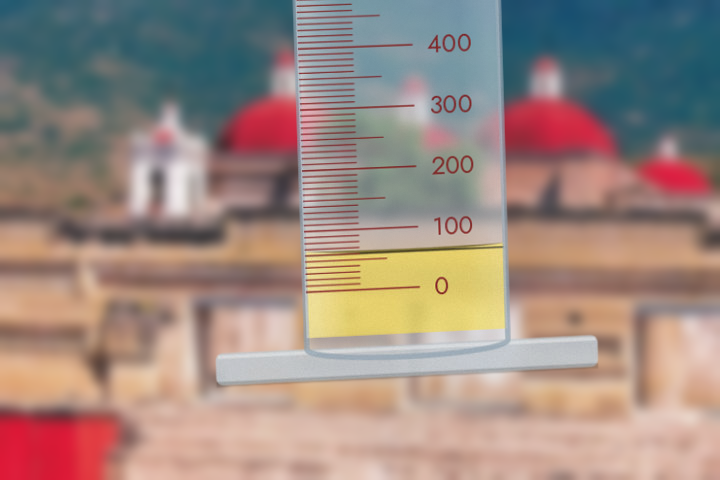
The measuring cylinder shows 60 (mL)
